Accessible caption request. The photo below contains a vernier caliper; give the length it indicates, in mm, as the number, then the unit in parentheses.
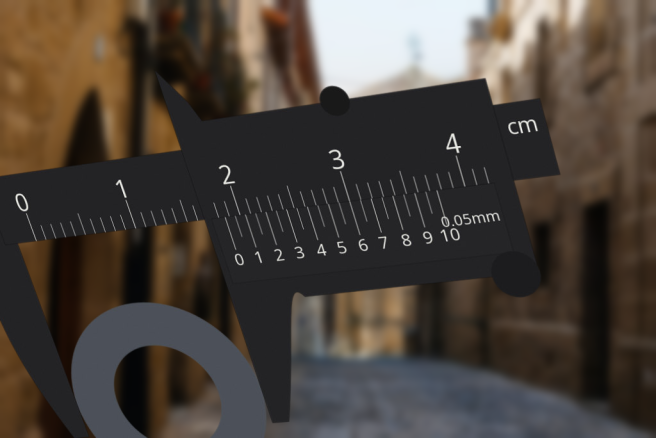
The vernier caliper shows 18.6 (mm)
